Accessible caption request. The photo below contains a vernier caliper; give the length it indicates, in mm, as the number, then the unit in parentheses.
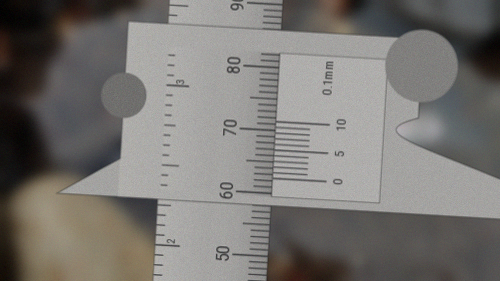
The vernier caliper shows 62.4 (mm)
